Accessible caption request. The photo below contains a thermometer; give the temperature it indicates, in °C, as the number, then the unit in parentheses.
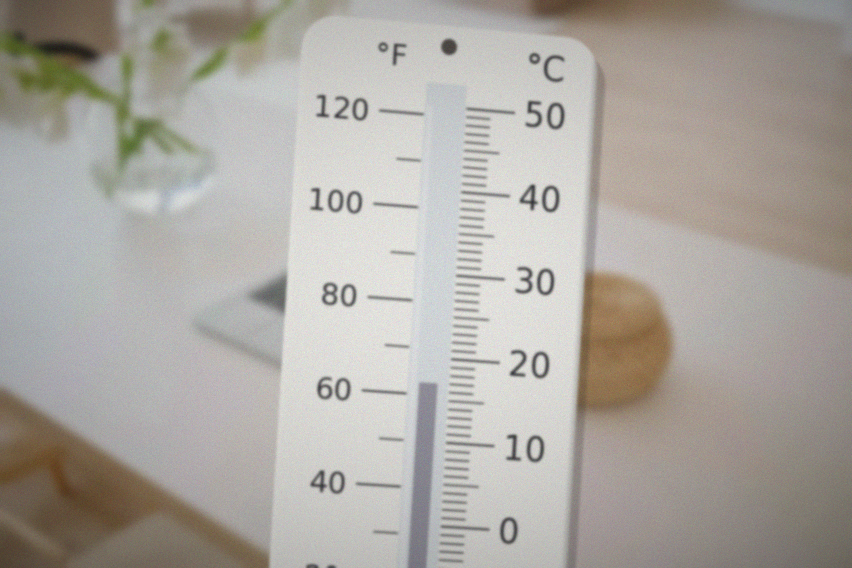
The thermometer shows 17 (°C)
